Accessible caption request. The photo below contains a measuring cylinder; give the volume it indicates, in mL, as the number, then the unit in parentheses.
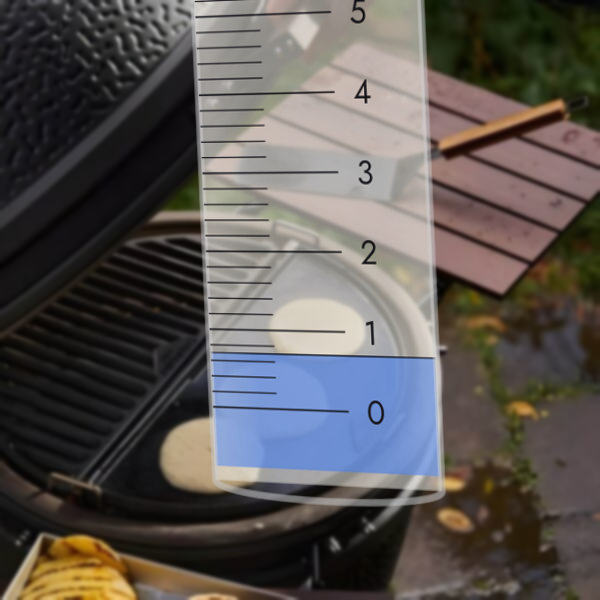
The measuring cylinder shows 0.7 (mL)
